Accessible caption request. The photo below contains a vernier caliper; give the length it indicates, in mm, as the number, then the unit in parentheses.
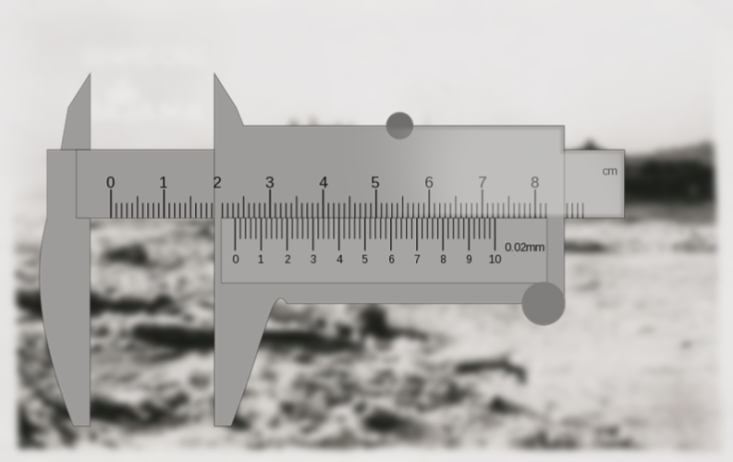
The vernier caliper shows 23.4 (mm)
